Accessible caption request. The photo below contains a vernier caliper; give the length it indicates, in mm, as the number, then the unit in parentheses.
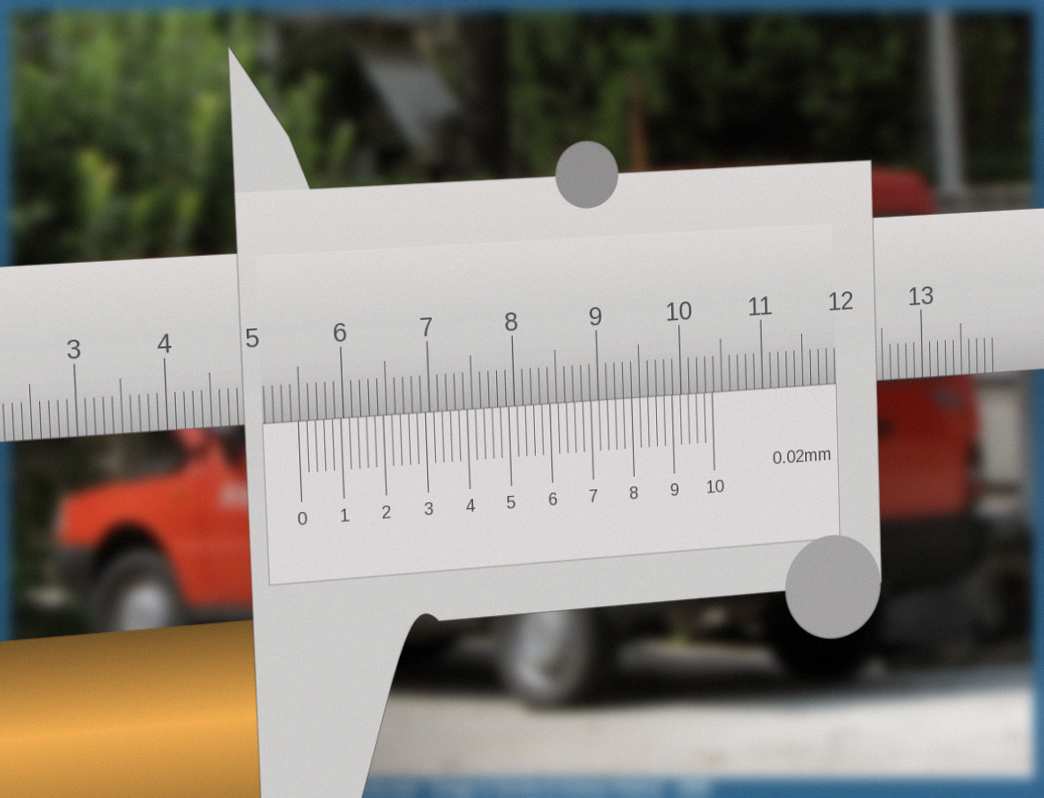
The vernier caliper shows 54.8 (mm)
